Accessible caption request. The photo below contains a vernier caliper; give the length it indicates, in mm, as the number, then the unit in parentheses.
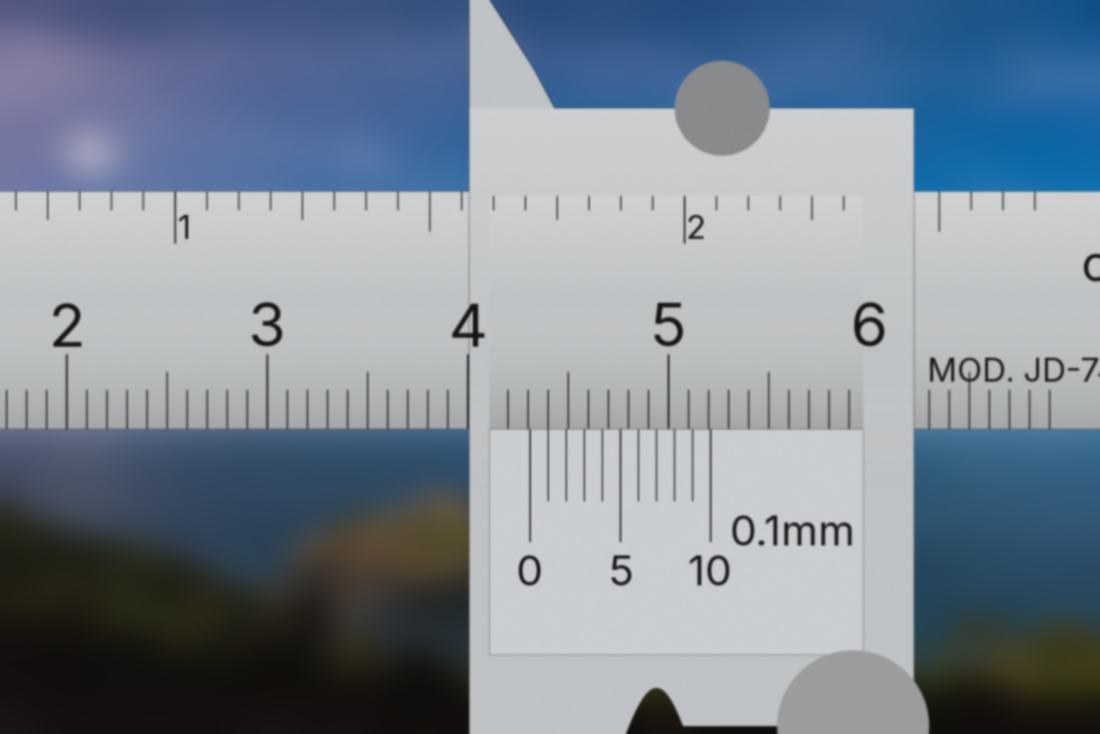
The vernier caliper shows 43.1 (mm)
